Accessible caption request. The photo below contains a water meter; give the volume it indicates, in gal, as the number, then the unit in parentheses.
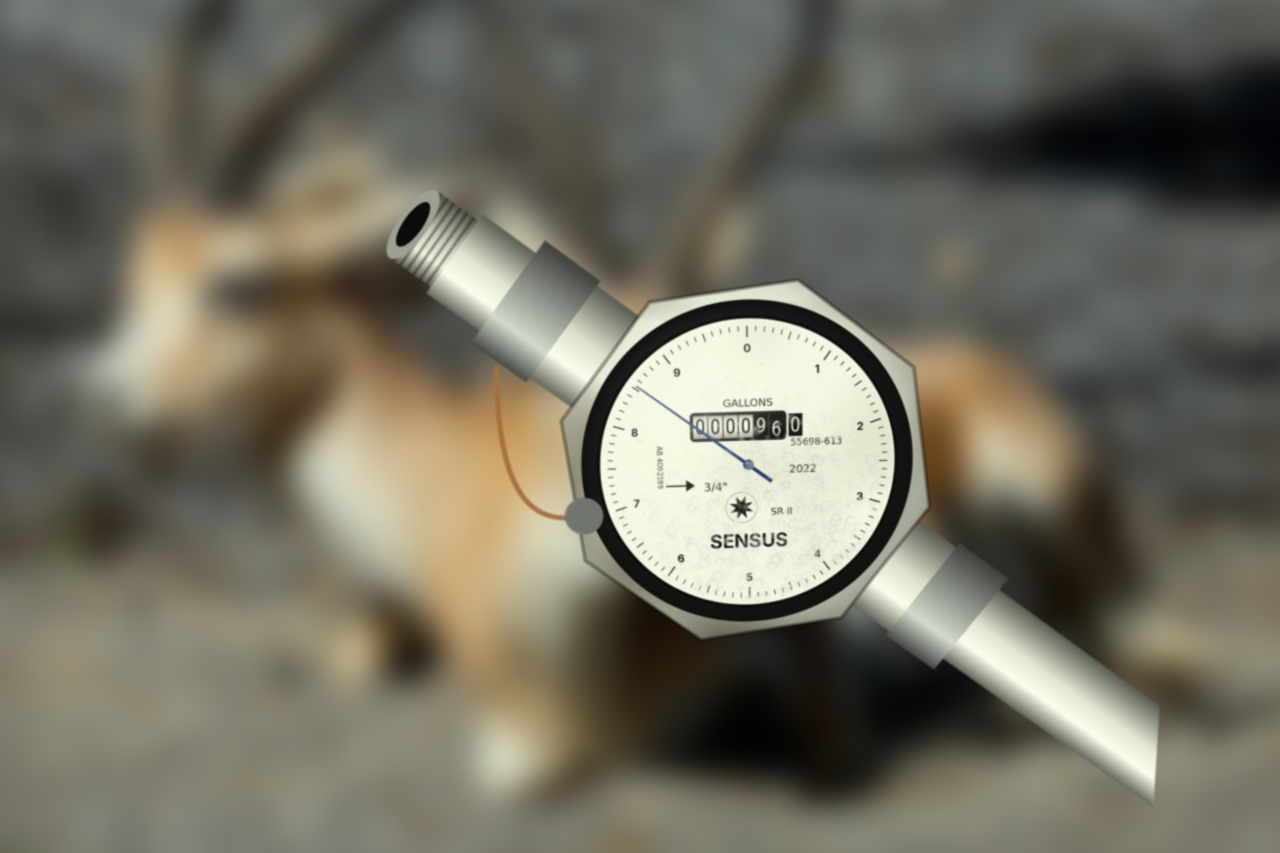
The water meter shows 958.5 (gal)
